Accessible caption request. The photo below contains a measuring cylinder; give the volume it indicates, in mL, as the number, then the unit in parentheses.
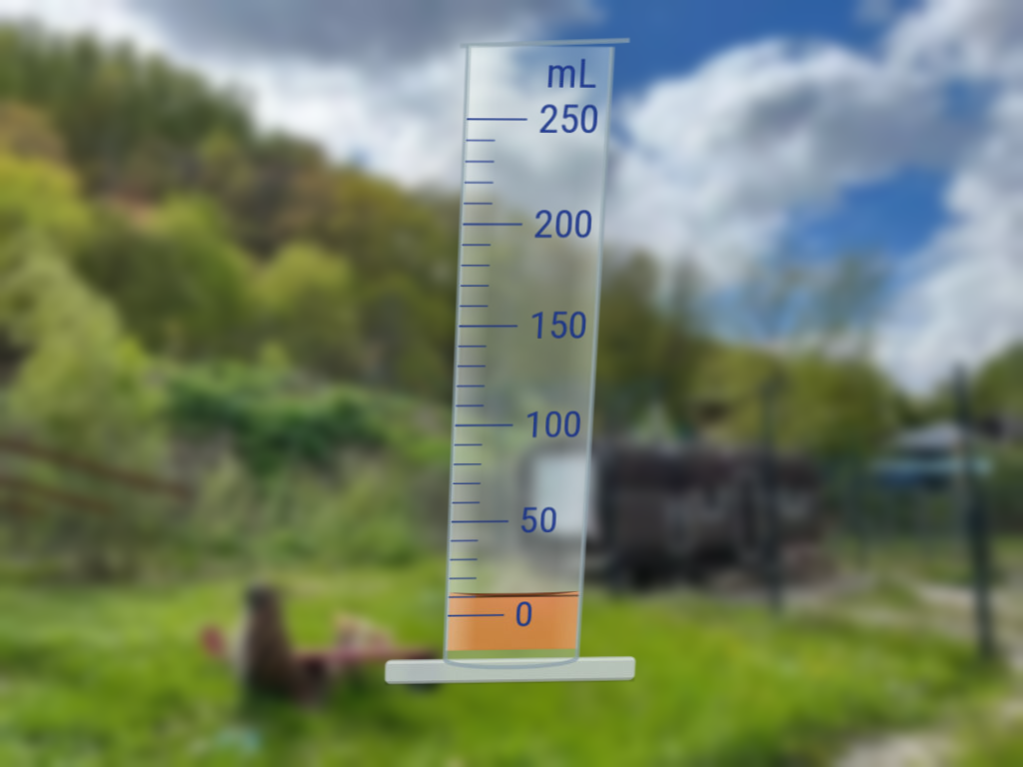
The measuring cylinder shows 10 (mL)
